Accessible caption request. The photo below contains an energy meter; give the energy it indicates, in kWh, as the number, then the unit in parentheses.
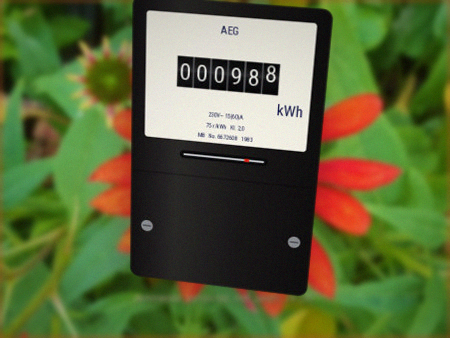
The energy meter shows 988 (kWh)
